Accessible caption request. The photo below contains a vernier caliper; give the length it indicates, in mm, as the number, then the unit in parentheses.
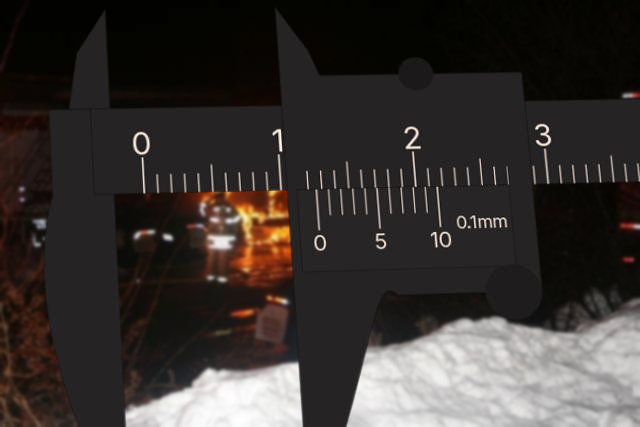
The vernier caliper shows 12.6 (mm)
